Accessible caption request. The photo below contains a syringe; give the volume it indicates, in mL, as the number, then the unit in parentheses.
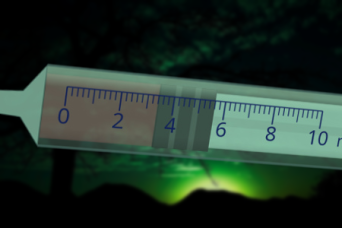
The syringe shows 3.4 (mL)
